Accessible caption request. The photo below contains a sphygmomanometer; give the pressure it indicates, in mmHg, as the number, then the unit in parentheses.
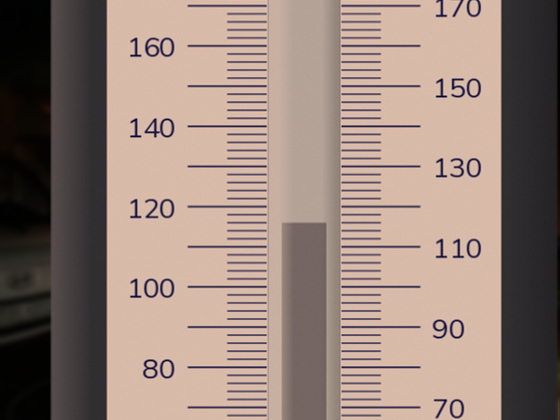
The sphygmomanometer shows 116 (mmHg)
